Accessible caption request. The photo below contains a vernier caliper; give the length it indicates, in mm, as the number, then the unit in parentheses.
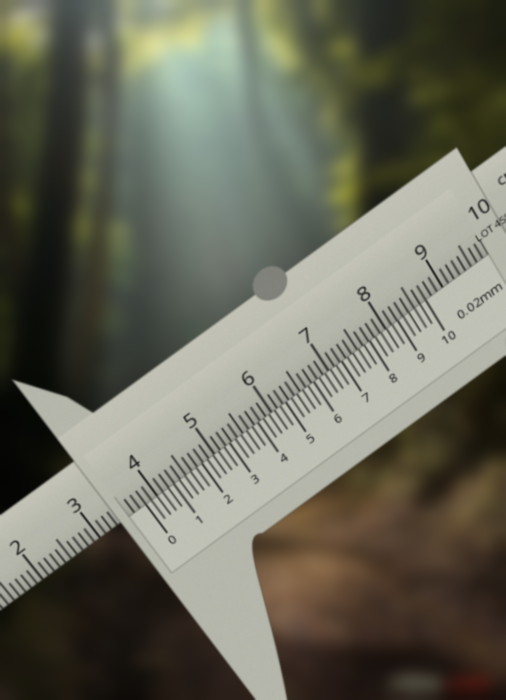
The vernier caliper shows 38.0 (mm)
